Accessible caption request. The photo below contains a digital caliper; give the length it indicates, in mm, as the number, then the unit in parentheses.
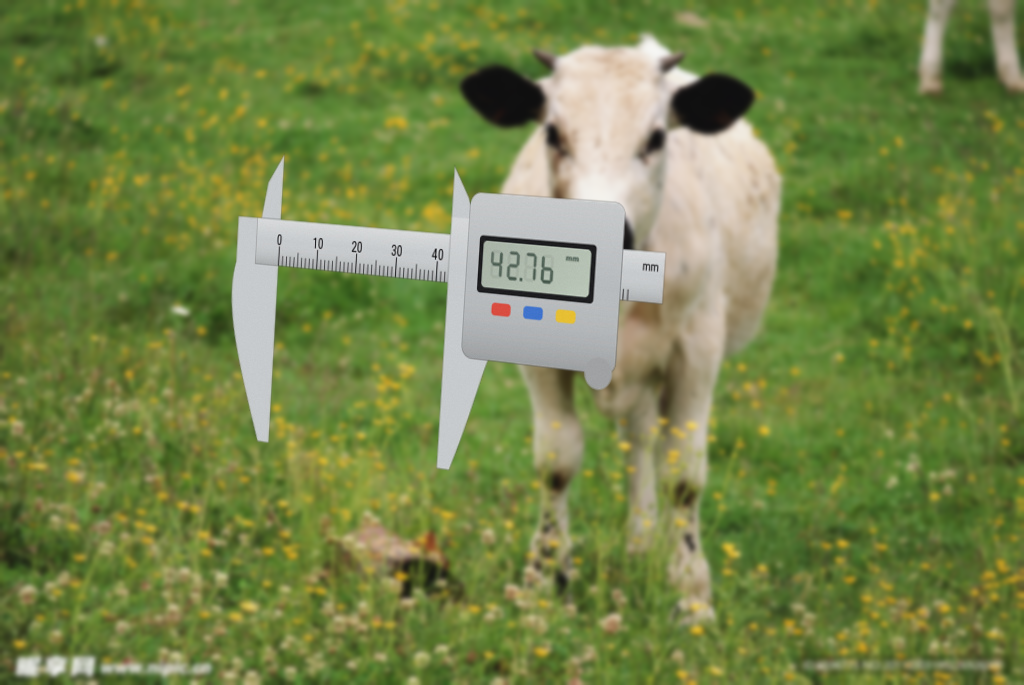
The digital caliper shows 42.76 (mm)
